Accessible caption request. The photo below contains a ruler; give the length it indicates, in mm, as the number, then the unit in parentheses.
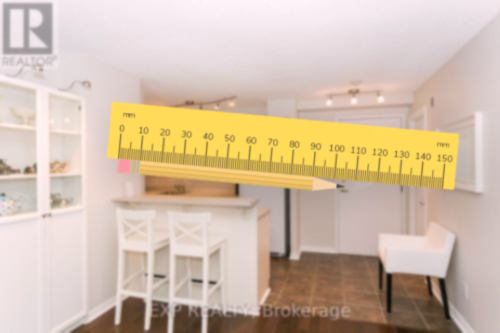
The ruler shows 105 (mm)
